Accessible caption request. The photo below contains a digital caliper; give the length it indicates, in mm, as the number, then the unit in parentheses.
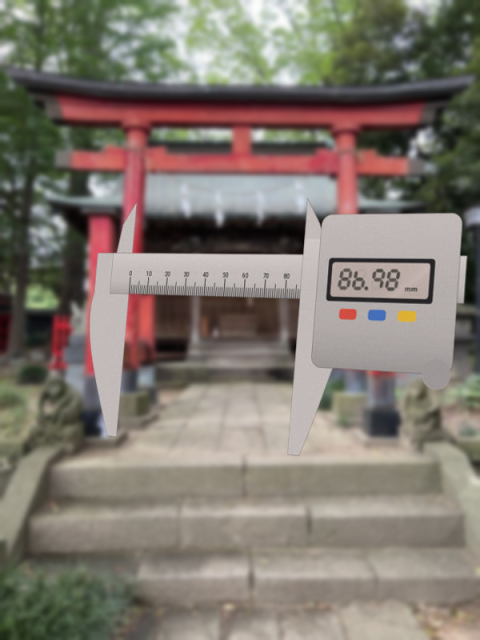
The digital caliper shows 86.98 (mm)
